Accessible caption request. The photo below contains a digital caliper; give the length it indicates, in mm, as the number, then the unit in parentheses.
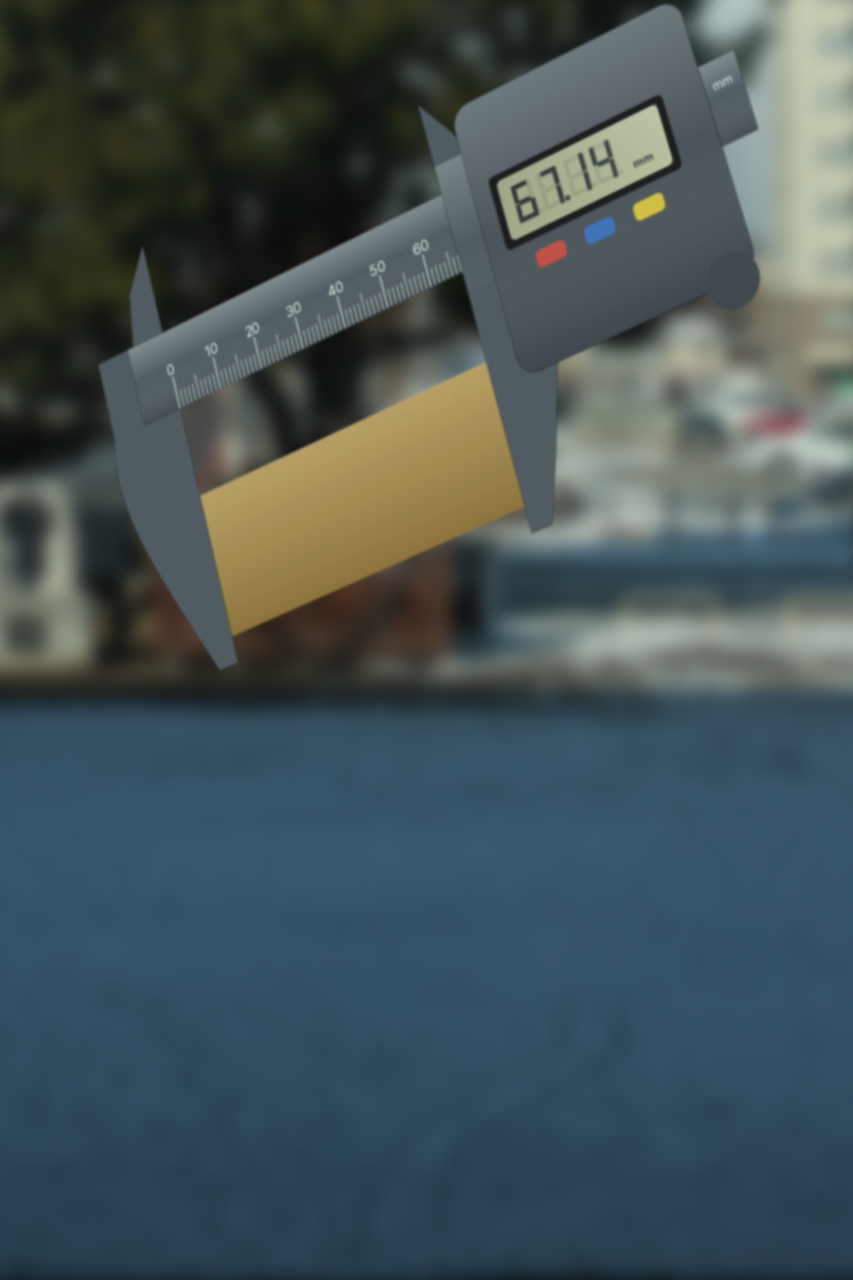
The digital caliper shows 67.14 (mm)
